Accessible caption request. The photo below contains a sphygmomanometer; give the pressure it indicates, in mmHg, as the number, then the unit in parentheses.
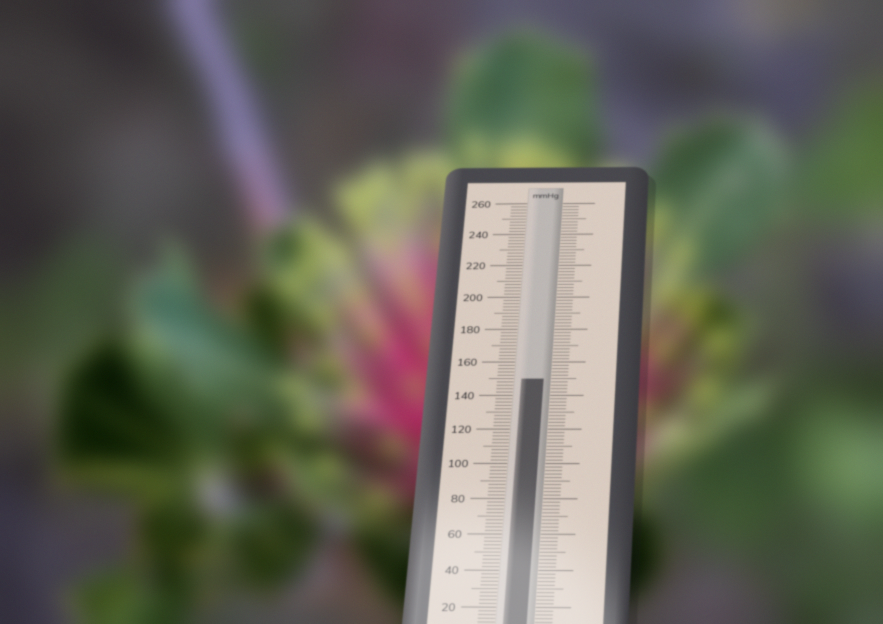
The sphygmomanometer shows 150 (mmHg)
